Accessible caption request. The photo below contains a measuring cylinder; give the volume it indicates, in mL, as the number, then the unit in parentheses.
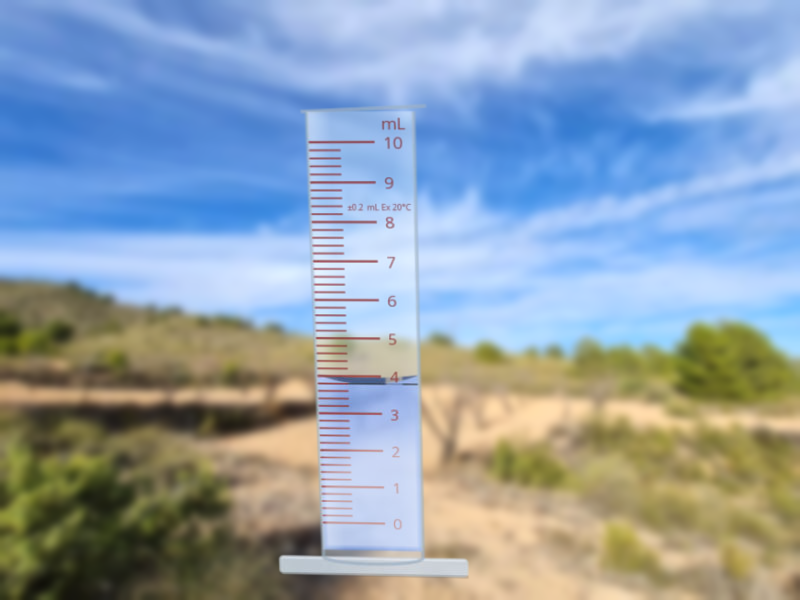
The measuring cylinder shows 3.8 (mL)
